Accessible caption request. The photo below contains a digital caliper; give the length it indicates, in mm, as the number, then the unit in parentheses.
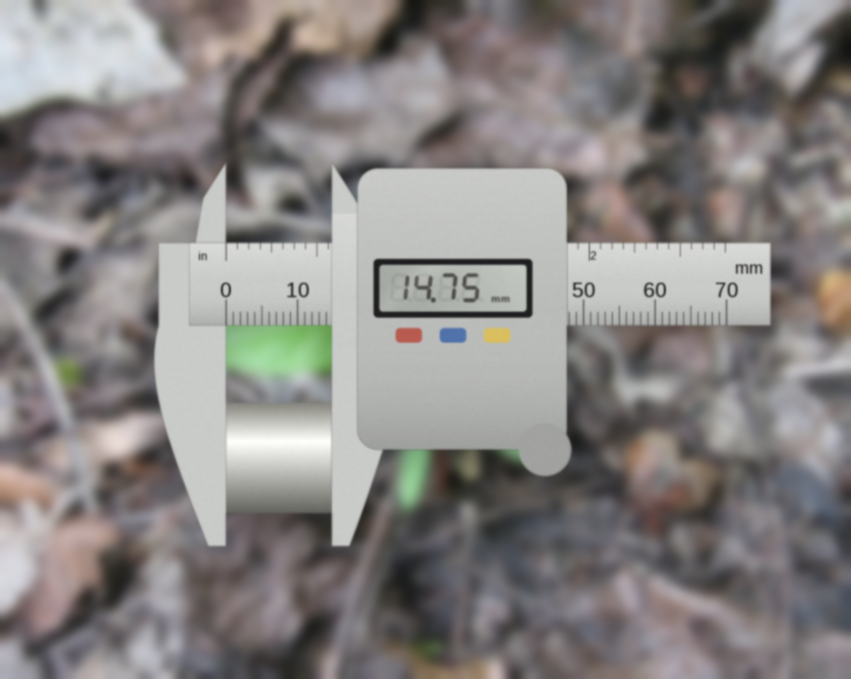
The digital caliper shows 14.75 (mm)
